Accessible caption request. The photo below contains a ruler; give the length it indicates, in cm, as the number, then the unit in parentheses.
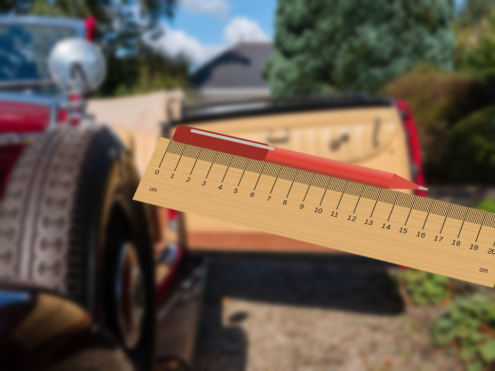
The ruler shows 15.5 (cm)
